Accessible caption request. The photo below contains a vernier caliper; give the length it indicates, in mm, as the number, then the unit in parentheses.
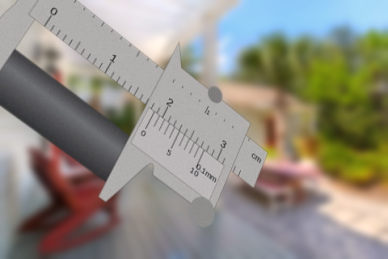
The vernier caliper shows 18.6 (mm)
